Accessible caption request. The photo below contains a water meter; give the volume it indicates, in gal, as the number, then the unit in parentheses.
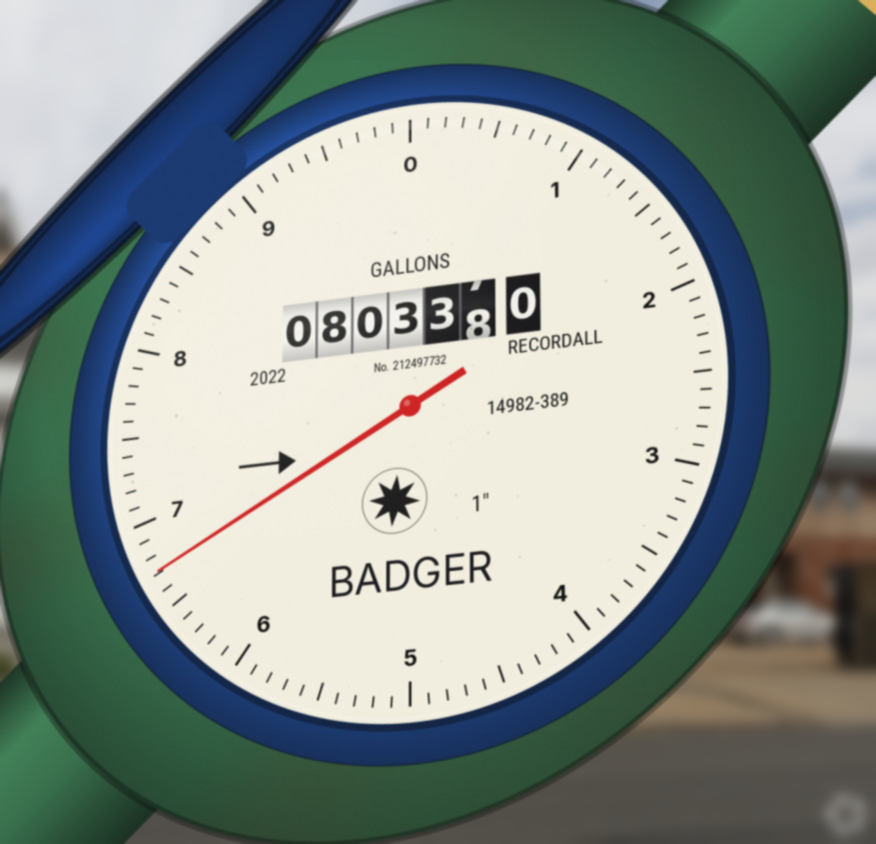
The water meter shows 803376.7 (gal)
